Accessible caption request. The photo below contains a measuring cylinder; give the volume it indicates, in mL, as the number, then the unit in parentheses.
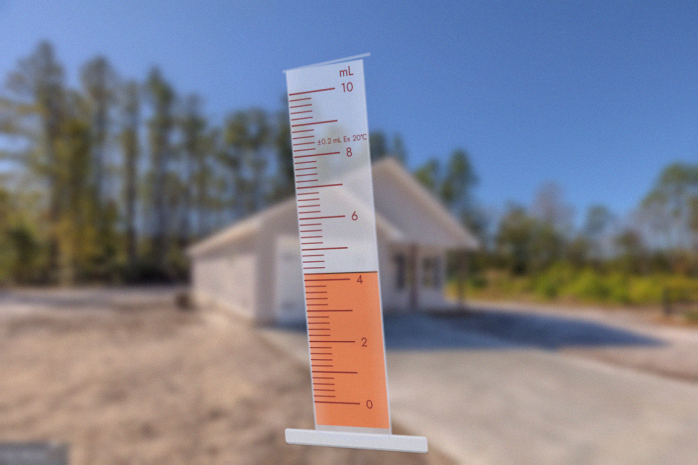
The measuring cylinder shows 4.2 (mL)
